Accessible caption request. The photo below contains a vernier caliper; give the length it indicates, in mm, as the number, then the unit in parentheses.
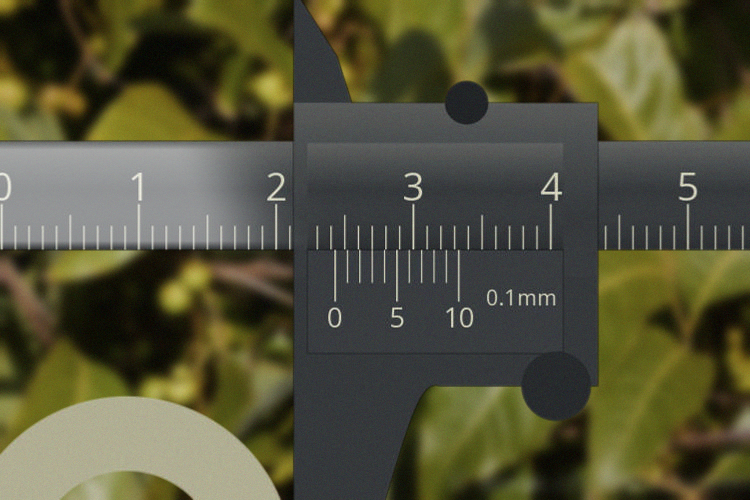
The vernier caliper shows 24.3 (mm)
